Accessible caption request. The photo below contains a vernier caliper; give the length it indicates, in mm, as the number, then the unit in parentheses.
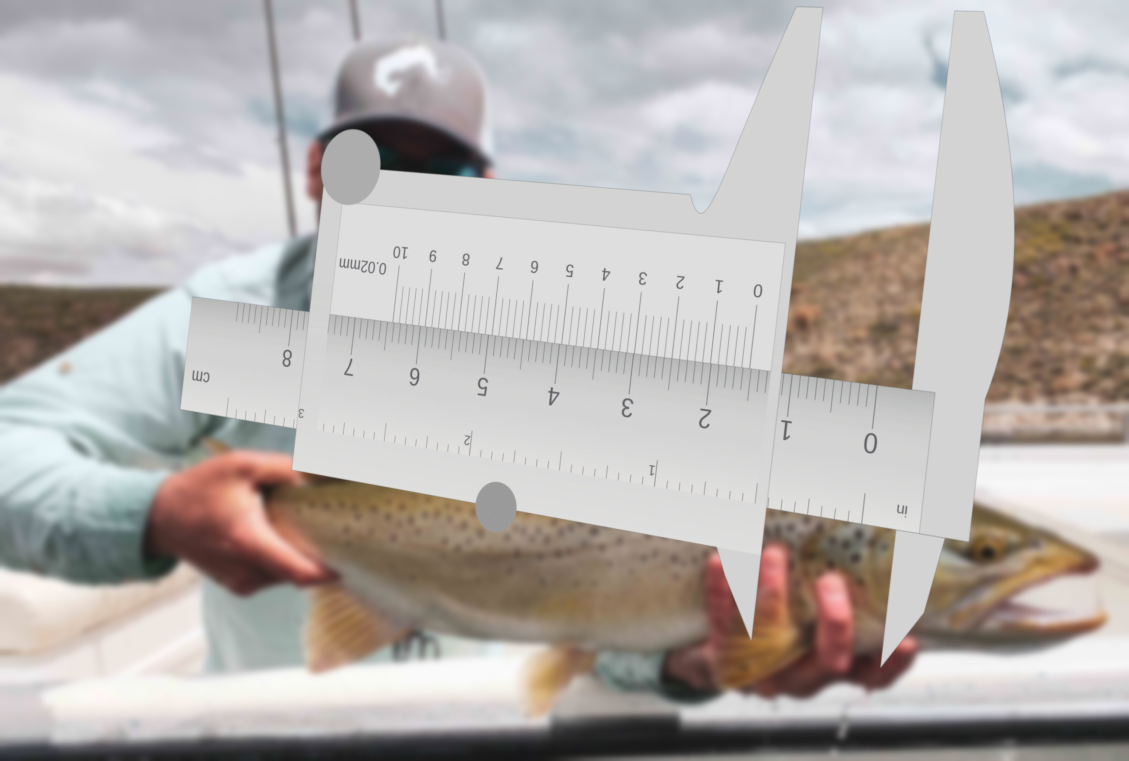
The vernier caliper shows 15.2 (mm)
